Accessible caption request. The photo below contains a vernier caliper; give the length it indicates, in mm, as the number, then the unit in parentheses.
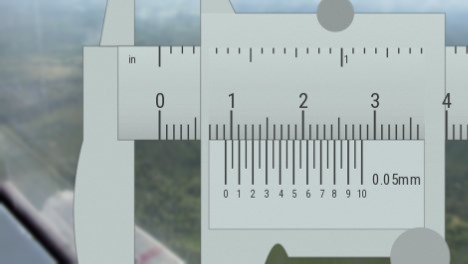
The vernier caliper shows 9.2 (mm)
